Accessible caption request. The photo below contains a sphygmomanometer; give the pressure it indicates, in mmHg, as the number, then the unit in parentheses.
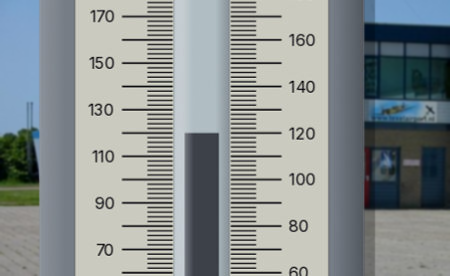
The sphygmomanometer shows 120 (mmHg)
